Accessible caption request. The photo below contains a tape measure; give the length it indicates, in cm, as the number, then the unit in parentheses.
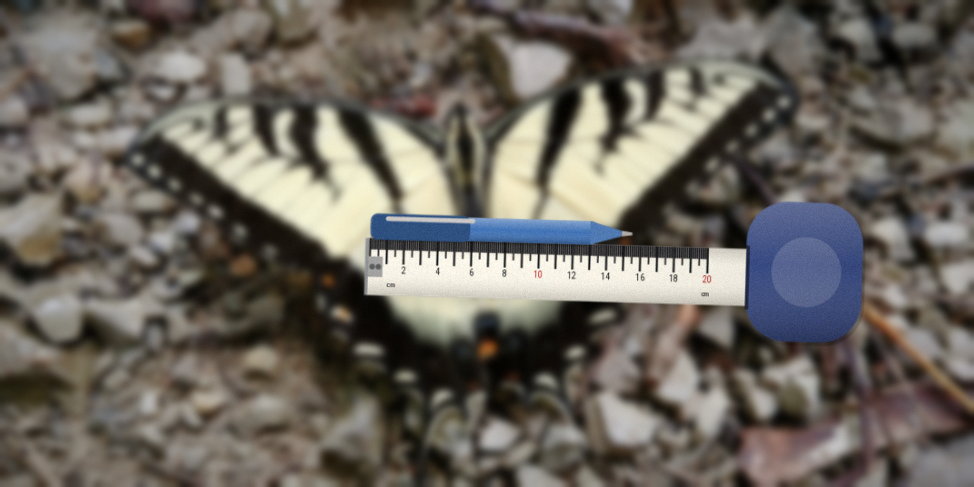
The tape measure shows 15.5 (cm)
